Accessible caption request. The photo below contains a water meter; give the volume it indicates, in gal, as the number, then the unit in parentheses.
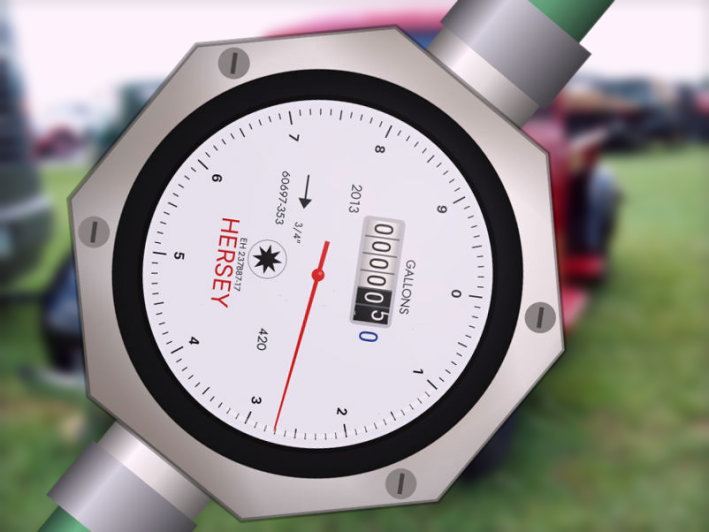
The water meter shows 52.7 (gal)
